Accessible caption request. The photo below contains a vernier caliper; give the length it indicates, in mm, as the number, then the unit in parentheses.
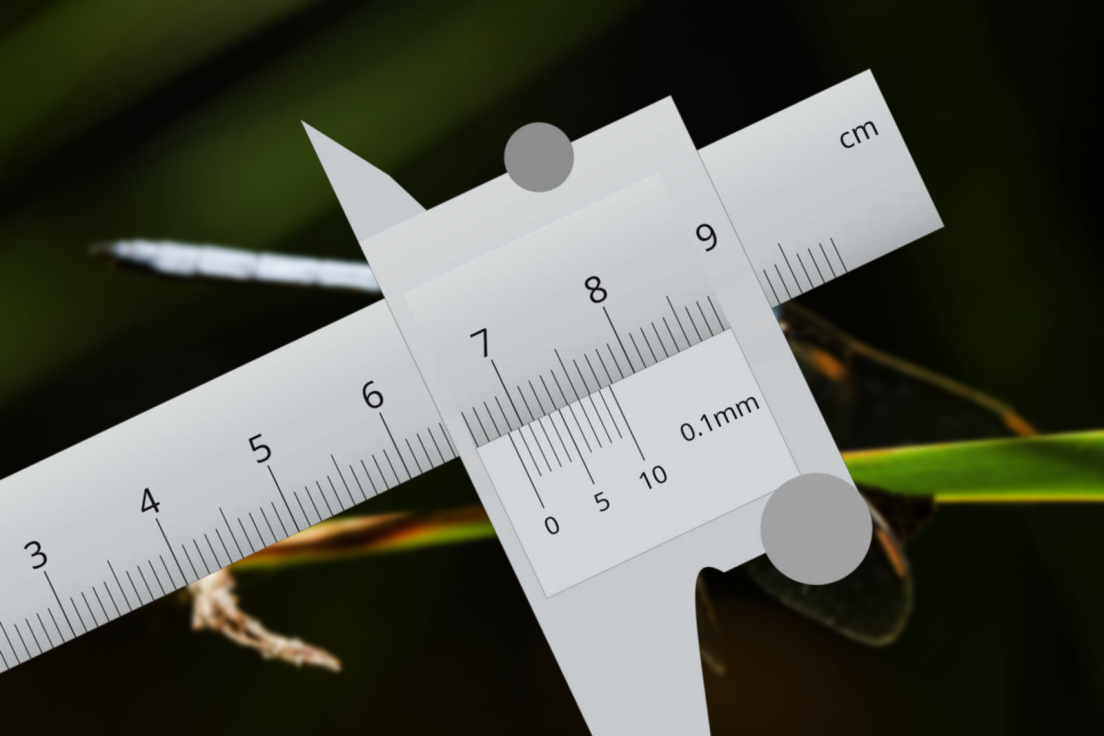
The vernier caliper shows 68.7 (mm)
